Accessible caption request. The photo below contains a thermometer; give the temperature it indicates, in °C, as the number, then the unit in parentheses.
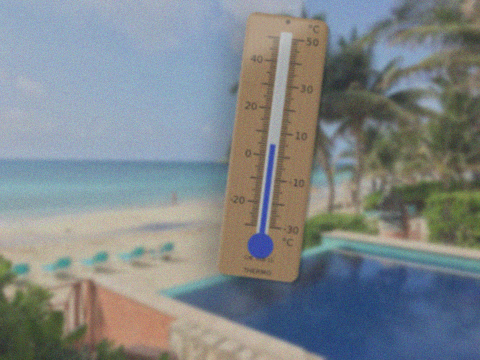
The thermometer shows 5 (°C)
